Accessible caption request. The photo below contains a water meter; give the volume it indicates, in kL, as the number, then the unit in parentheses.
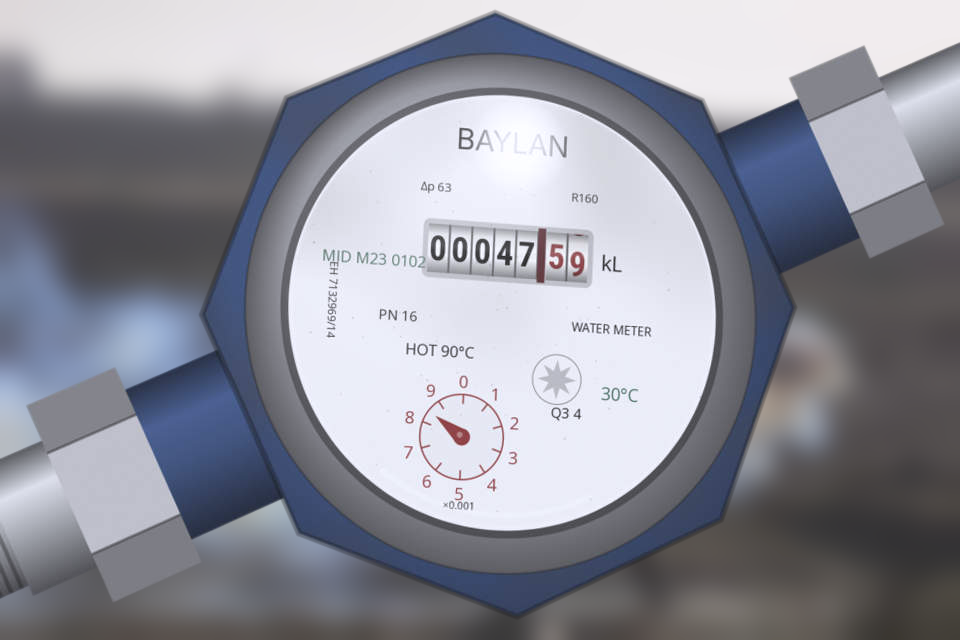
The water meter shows 47.588 (kL)
